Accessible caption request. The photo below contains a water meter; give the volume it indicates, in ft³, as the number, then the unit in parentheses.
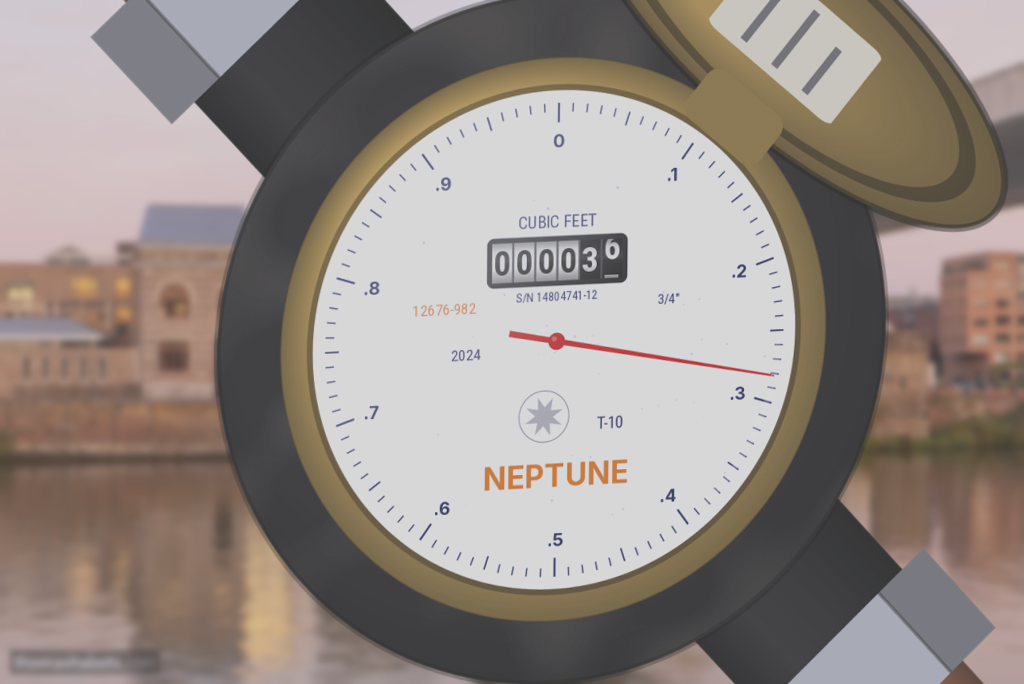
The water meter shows 36.28 (ft³)
